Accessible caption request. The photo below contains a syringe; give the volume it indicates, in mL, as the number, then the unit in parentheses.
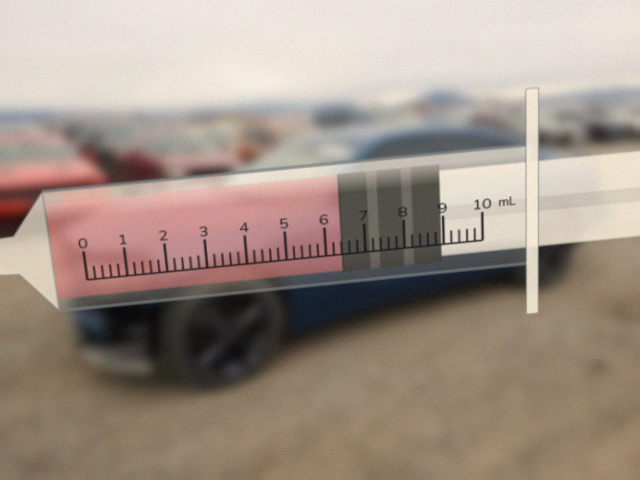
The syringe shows 6.4 (mL)
